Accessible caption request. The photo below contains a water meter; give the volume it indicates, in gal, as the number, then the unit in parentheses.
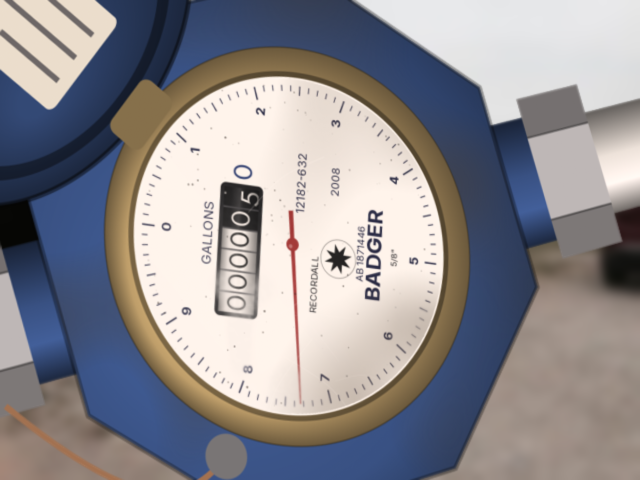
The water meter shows 47.3 (gal)
